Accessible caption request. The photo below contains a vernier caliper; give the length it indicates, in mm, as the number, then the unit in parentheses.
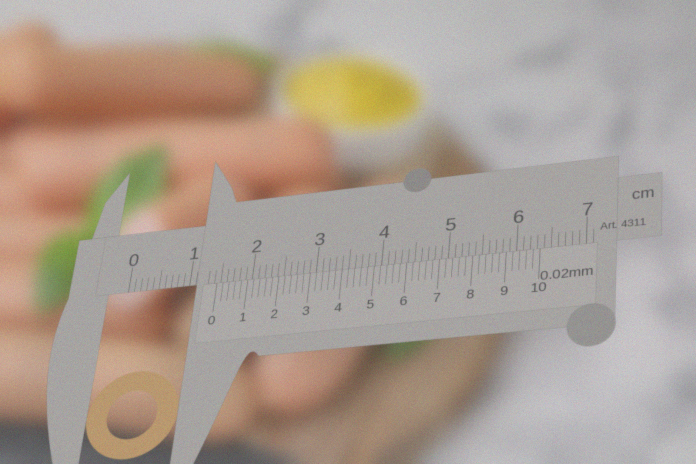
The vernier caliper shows 14.4 (mm)
